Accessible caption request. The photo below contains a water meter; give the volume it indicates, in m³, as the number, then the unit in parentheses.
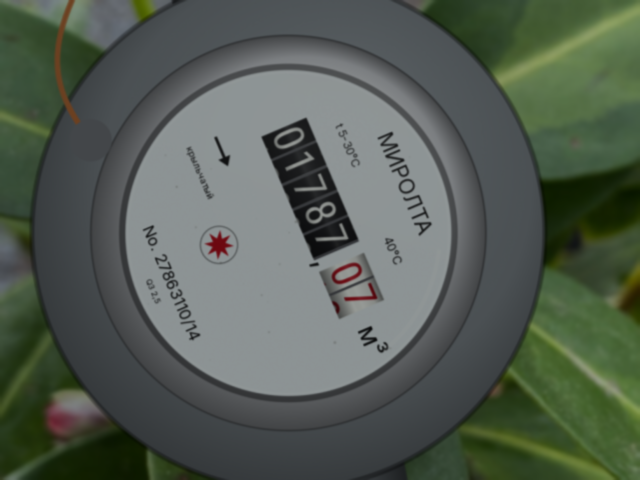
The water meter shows 1787.07 (m³)
